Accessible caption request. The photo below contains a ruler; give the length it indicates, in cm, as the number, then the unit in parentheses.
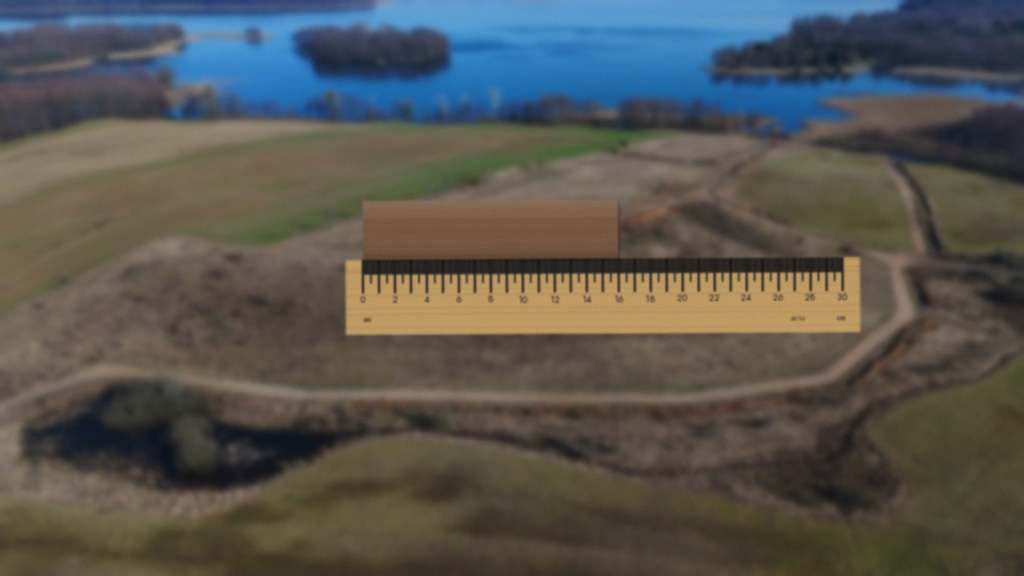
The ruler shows 16 (cm)
